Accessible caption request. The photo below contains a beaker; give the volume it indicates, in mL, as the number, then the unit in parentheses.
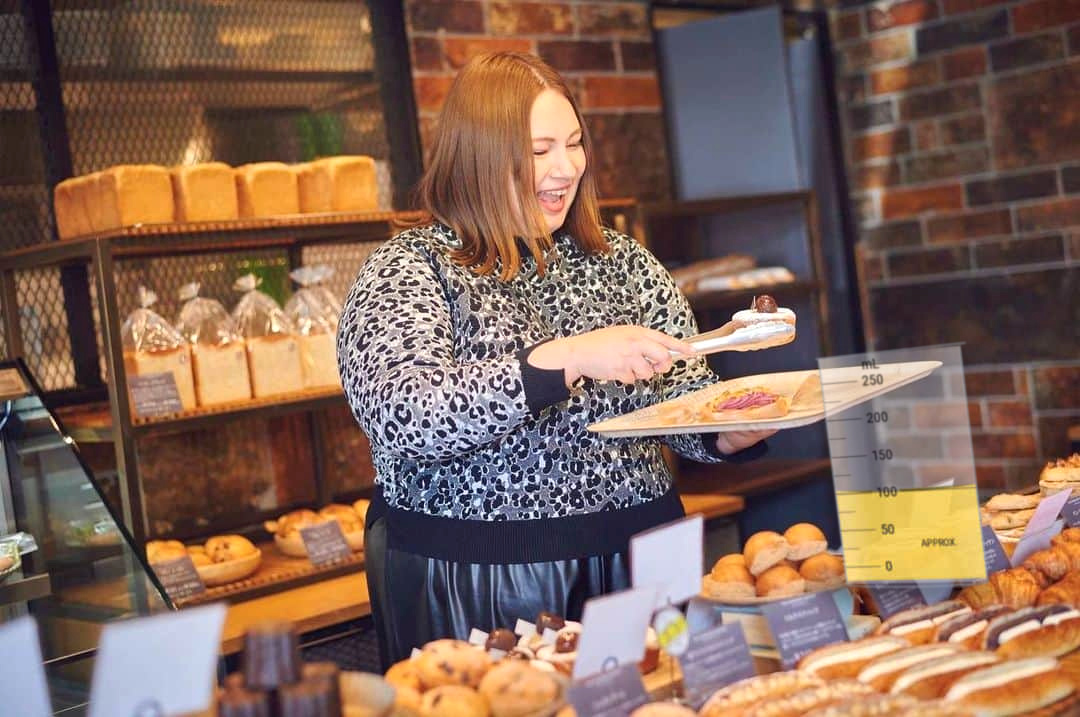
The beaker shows 100 (mL)
